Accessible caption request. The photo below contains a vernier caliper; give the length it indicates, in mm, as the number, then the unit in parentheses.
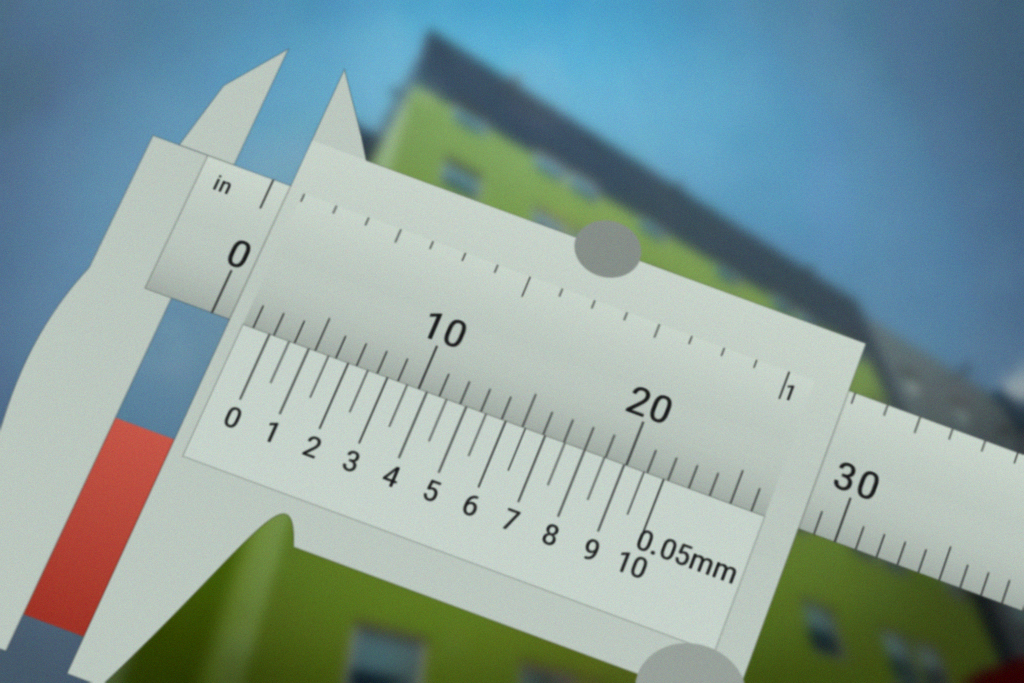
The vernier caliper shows 2.8 (mm)
